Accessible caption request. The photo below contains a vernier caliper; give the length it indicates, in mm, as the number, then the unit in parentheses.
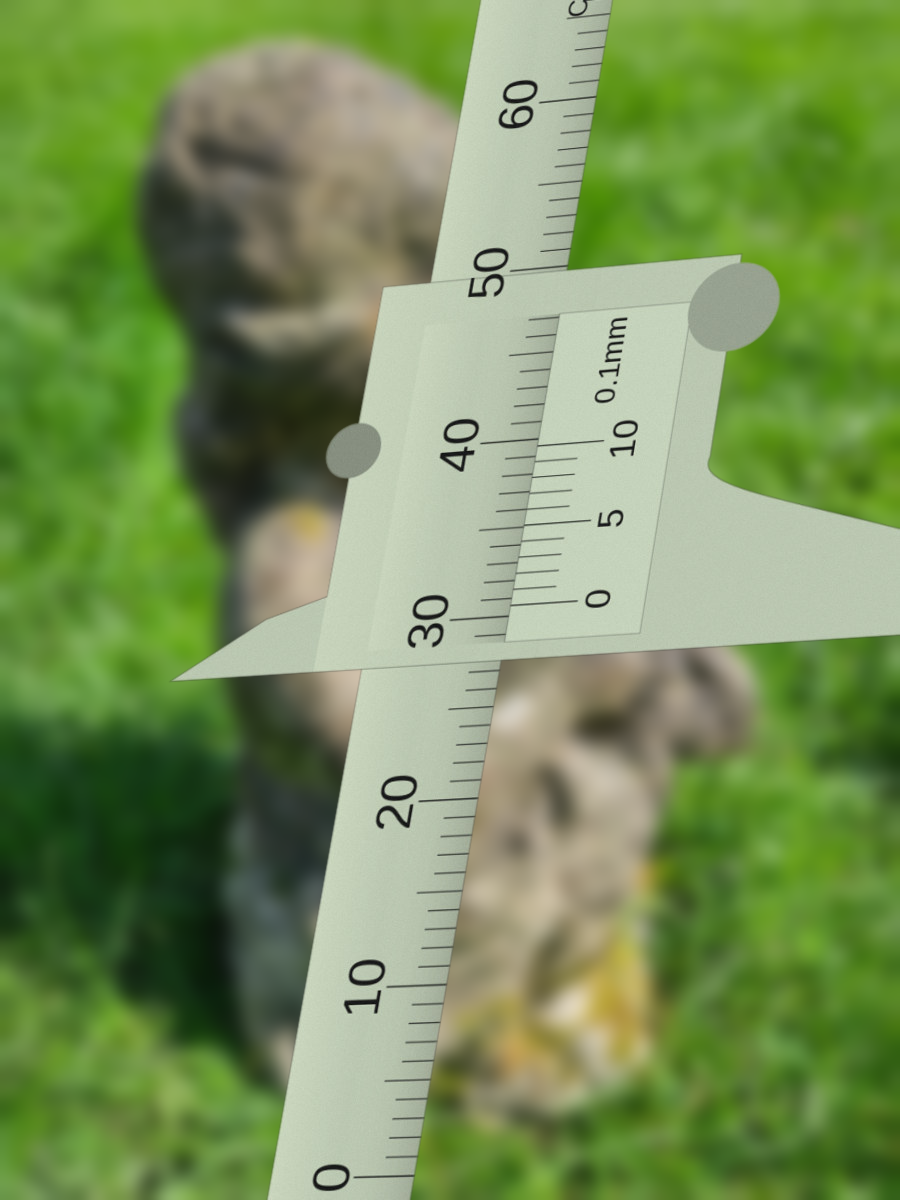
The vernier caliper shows 30.6 (mm)
